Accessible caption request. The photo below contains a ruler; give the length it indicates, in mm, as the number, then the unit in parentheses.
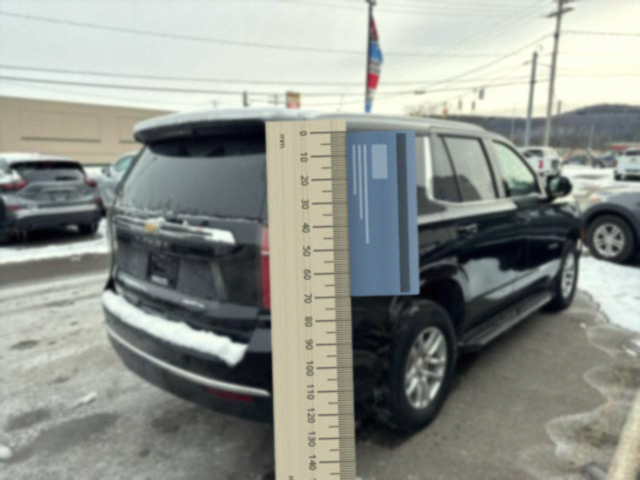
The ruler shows 70 (mm)
